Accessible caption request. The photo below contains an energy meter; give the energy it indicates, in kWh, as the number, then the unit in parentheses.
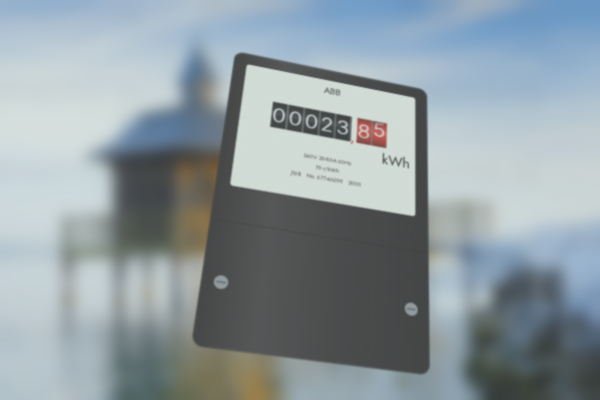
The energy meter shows 23.85 (kWh)
